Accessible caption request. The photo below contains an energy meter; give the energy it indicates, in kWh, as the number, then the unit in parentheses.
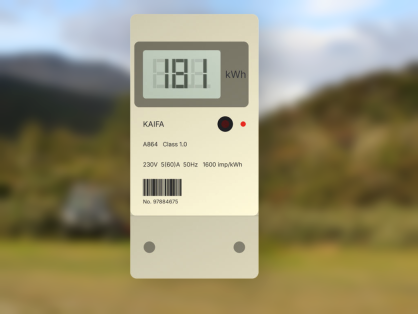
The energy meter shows 181 (kWh)
